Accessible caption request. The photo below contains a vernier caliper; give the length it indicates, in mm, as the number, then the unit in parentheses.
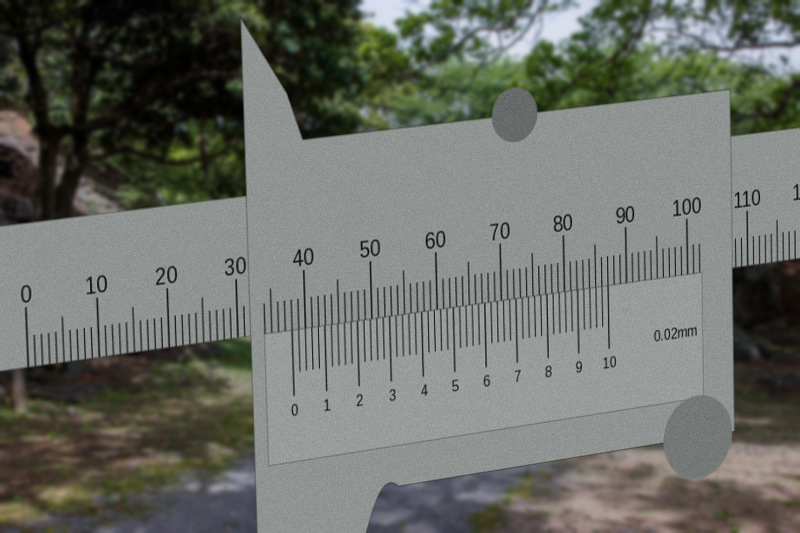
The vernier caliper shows 38.0 (mm)
